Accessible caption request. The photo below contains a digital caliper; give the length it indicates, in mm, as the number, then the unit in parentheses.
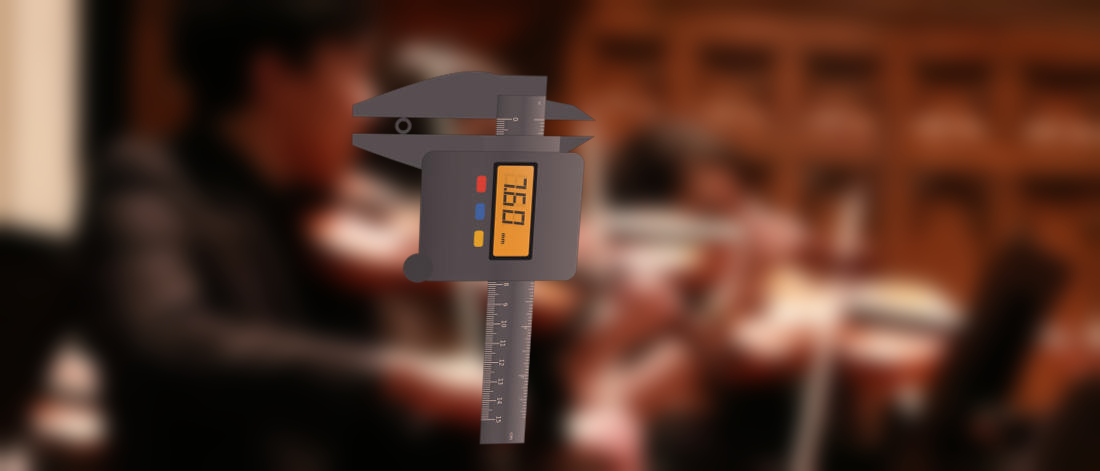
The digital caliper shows 7.60 (mm)
